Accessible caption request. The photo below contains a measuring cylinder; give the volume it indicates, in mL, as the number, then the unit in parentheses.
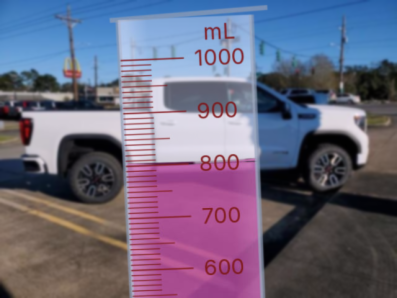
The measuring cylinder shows 800 (mL)
